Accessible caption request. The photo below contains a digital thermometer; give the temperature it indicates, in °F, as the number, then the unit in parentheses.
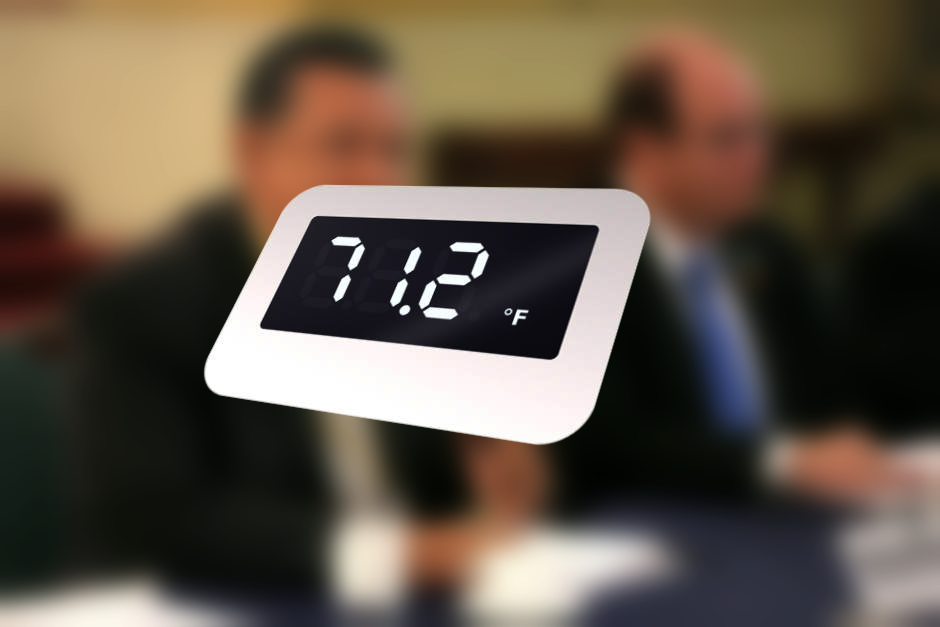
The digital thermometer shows 71.2 (°F)
